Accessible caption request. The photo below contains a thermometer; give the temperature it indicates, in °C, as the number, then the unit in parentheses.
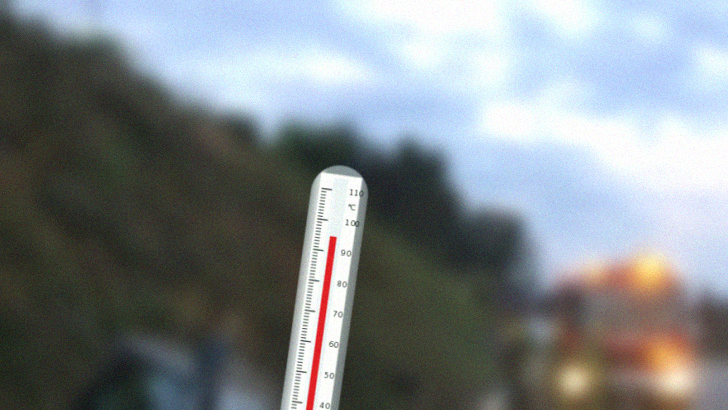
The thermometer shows 95 (°C)
